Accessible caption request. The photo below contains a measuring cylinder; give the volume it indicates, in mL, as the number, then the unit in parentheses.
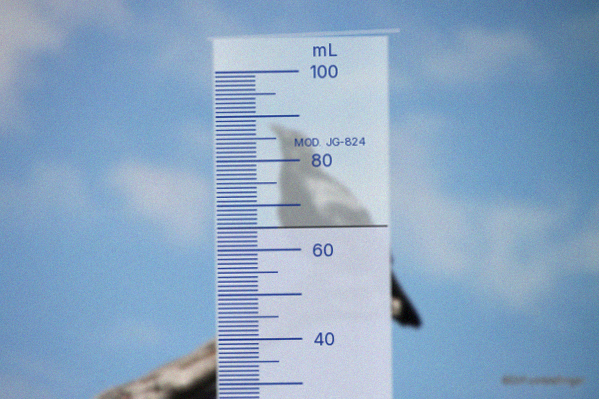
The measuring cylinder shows 65 (mL)
